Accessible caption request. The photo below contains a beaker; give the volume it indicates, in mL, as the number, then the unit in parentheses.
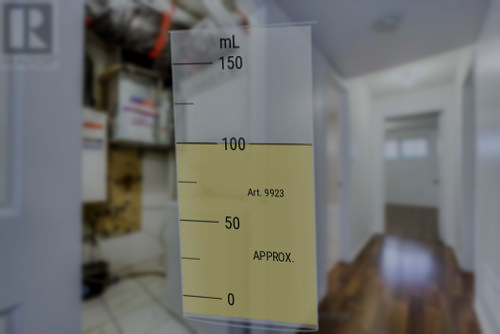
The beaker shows 100 (mL)
